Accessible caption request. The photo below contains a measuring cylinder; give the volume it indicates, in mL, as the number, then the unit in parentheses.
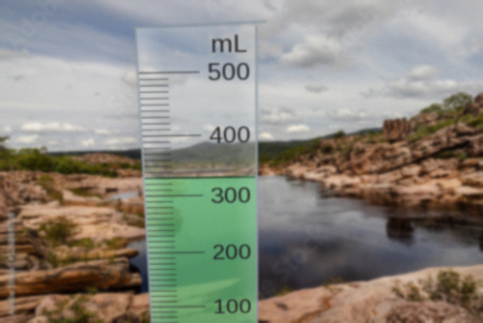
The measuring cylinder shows 330 (mL)
